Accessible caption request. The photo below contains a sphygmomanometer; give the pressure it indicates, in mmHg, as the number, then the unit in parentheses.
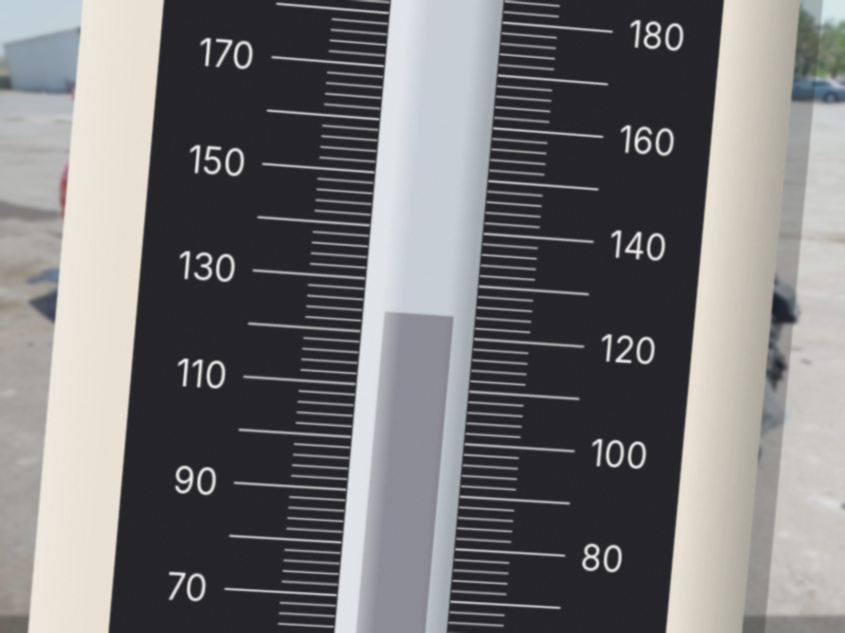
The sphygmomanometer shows 124 (mmHg)
